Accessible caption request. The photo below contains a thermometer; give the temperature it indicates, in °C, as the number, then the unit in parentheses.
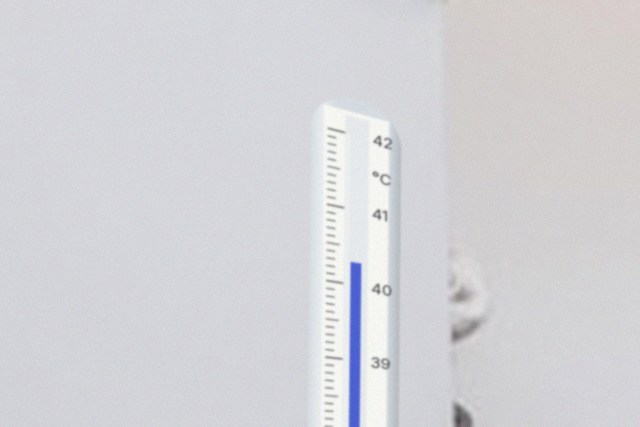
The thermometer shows 40.3 (°C)
